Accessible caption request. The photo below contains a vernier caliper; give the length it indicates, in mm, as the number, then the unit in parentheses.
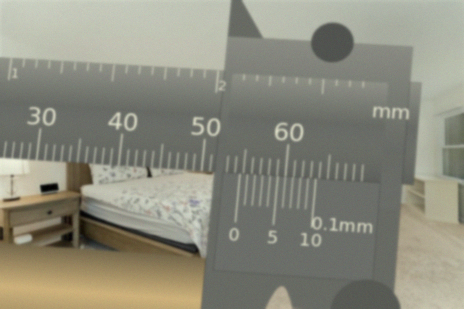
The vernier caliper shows 54.6 (mm)
